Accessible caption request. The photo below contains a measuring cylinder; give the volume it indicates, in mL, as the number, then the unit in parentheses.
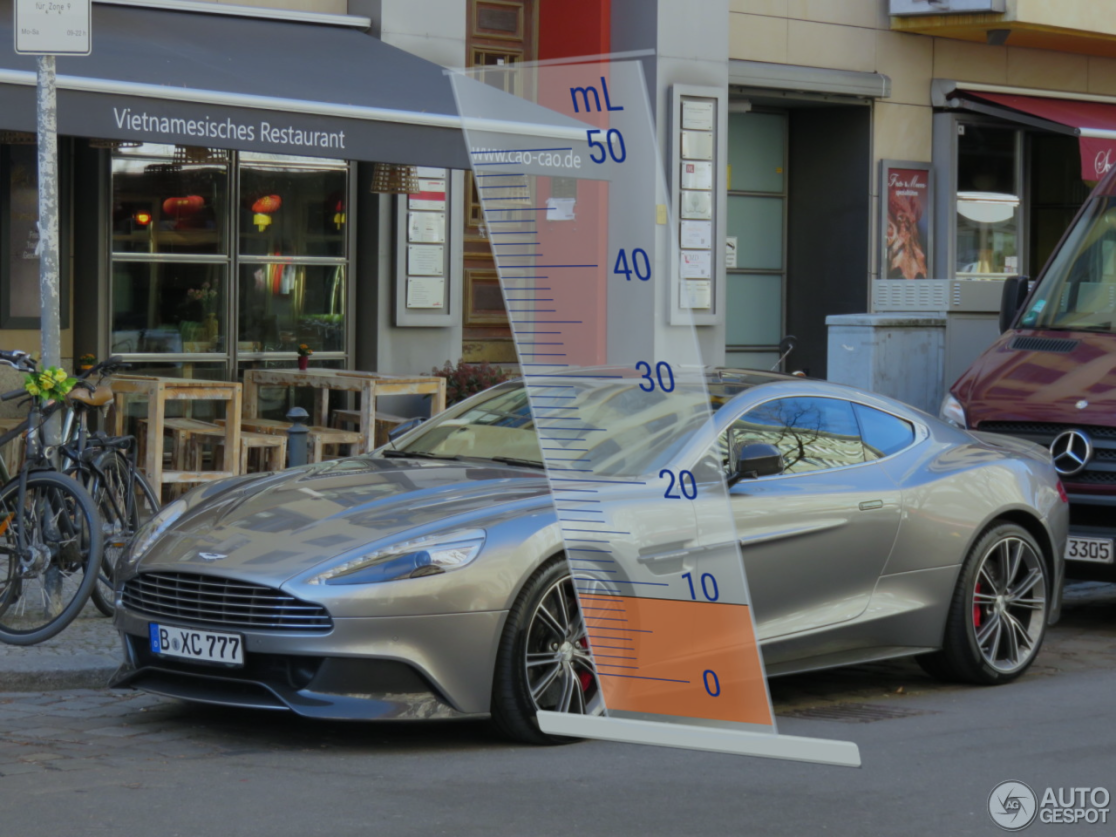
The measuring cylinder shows 8.5 (mL)
